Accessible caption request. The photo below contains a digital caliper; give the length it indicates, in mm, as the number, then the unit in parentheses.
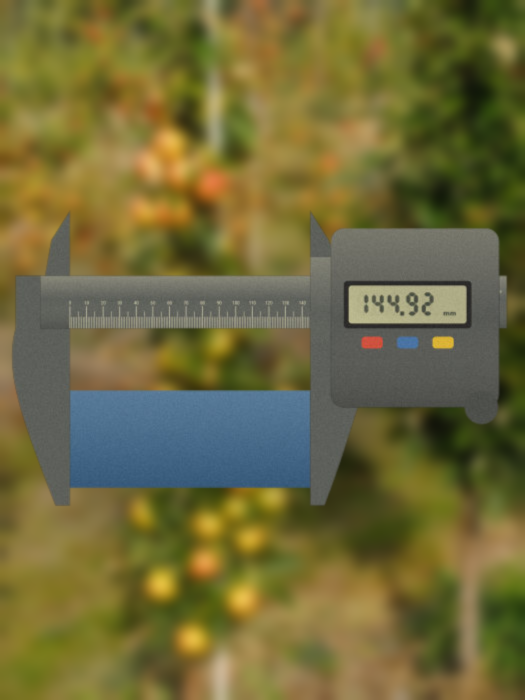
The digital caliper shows 144.92 (mm)
